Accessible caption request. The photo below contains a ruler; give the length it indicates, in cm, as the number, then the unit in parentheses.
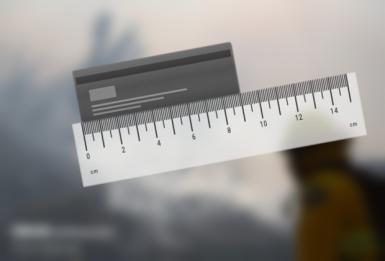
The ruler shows 9 (cm)
